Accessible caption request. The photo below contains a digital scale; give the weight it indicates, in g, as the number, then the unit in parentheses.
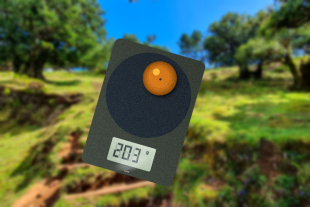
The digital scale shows 203 (g)
